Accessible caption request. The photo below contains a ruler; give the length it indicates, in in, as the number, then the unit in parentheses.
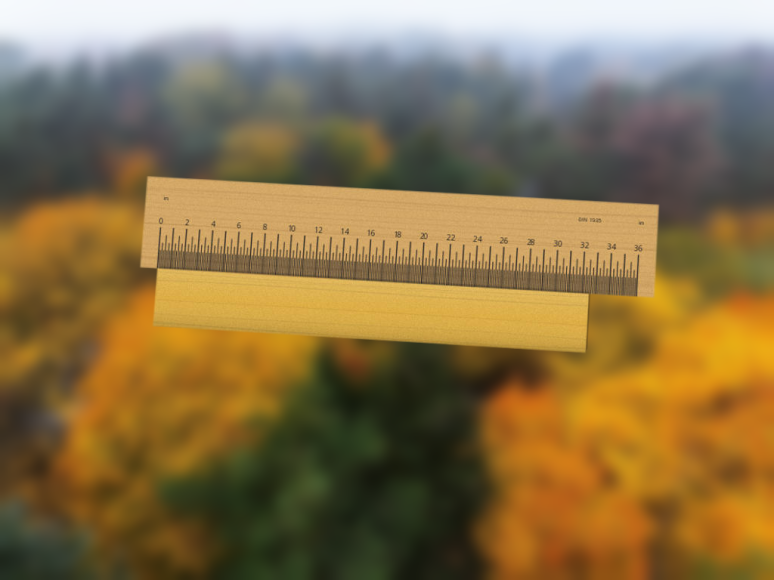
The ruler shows 32.5 (in)
